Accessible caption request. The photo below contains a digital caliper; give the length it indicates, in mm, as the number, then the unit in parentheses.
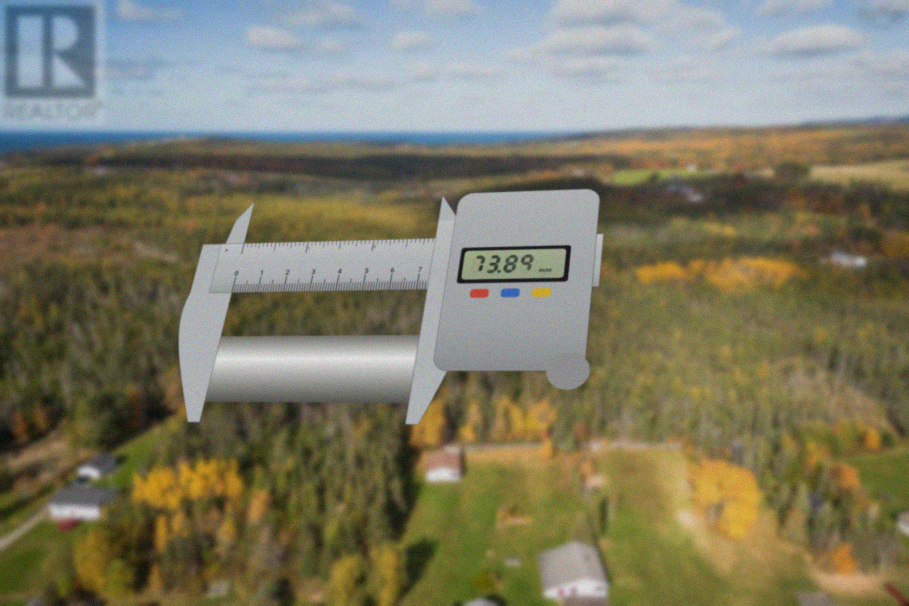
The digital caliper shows 73.89 (mm)
